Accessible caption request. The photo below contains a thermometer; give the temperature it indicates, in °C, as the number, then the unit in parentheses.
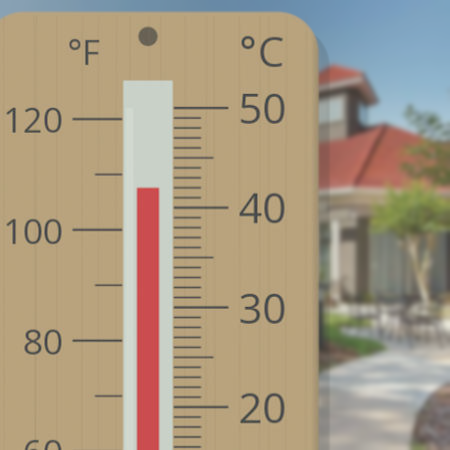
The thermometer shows 42 (°C)
